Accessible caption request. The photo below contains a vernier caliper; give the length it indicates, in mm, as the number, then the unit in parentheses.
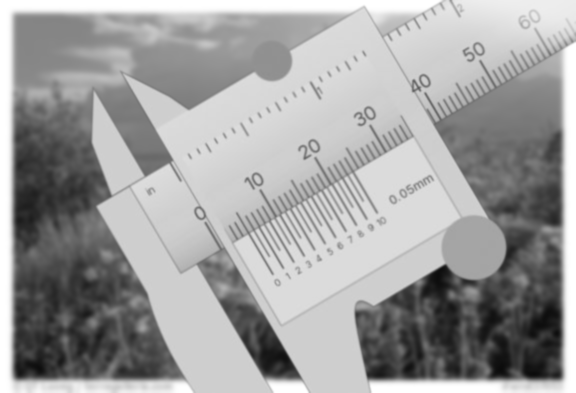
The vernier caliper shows 5.0 (mm)
